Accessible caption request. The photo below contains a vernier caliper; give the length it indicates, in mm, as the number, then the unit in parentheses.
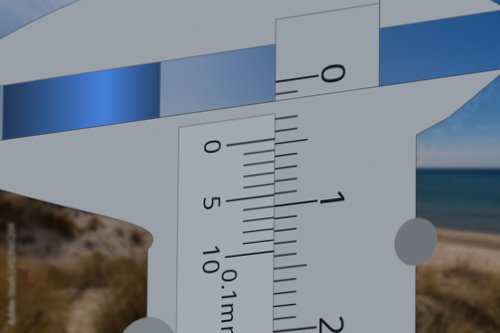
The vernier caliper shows 4.6 (mm)
